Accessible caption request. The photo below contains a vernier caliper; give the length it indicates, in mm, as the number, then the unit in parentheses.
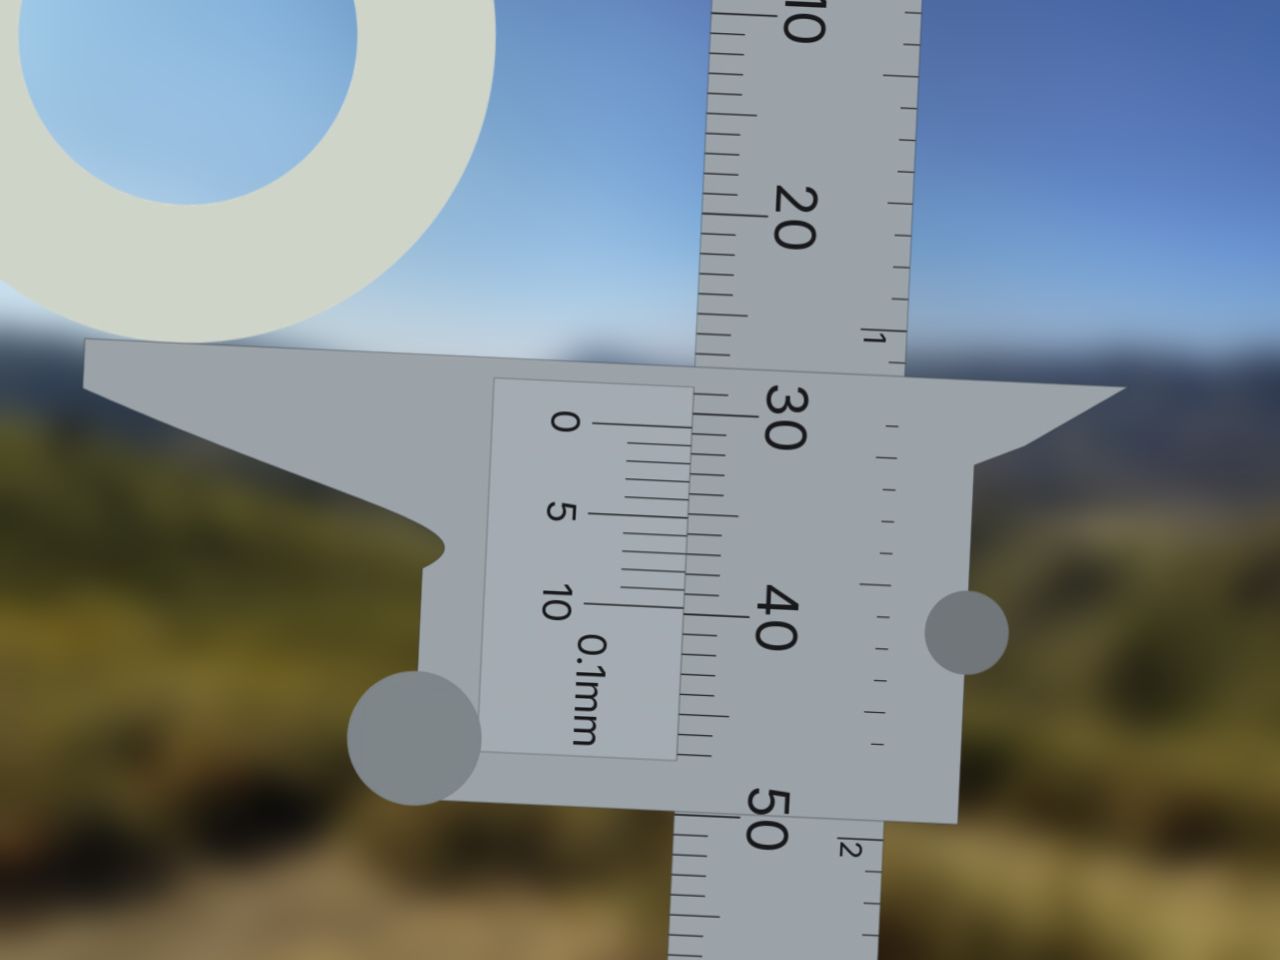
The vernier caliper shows 30.7 (mm)
